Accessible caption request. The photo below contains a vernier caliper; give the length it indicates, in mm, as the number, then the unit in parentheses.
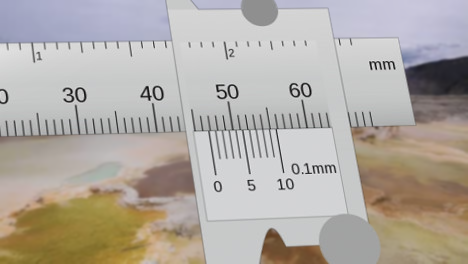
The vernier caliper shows 46.8 (mm)
